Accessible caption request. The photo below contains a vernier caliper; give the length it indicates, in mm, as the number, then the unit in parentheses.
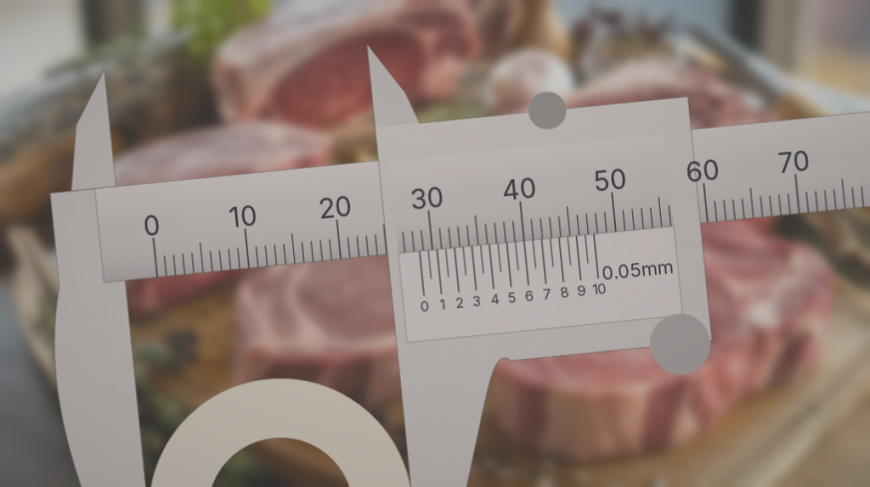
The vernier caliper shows 28.6 (mm)
